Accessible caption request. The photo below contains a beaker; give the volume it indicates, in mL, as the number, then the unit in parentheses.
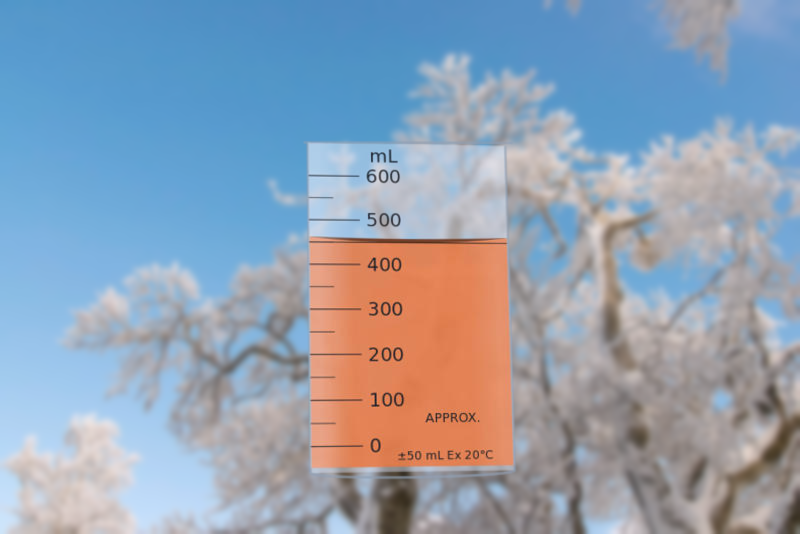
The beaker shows 450 (mL)
